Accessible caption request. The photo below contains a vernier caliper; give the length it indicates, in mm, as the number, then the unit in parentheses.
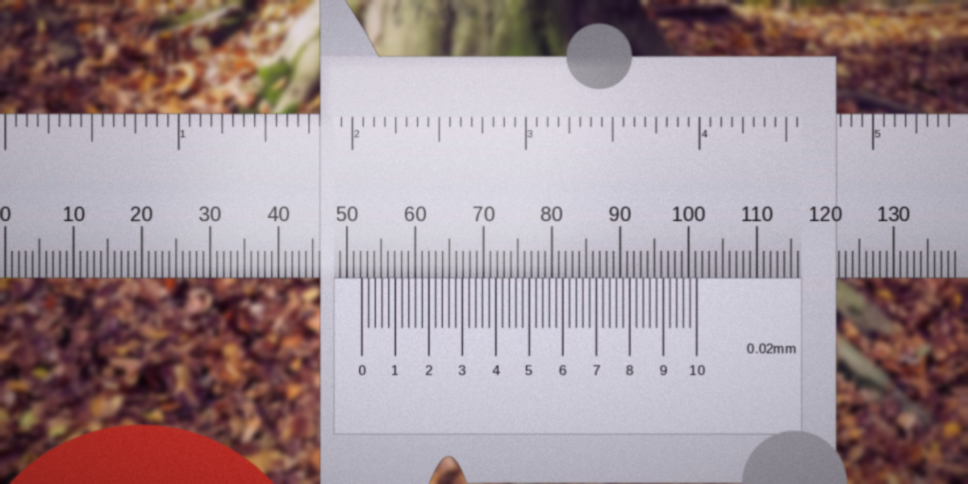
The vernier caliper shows 52.2 (mm)
